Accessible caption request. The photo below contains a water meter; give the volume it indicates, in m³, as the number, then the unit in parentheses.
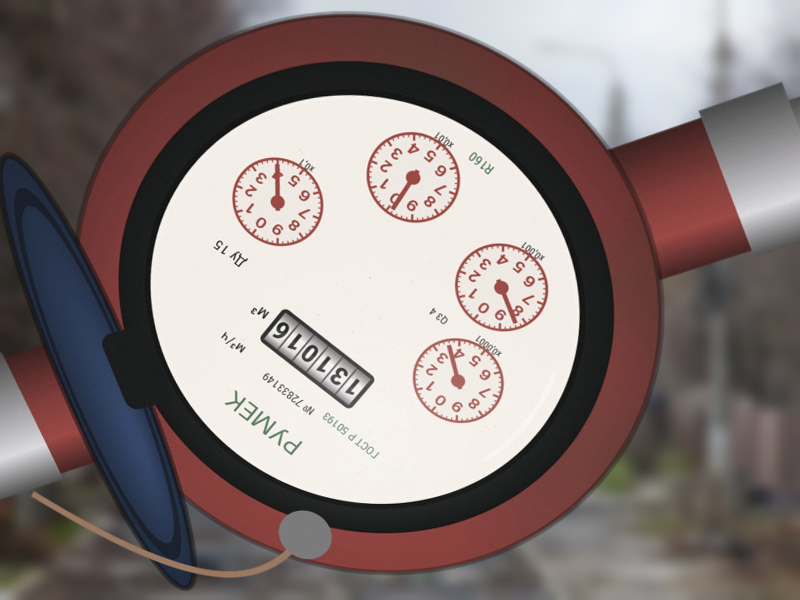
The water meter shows 131016.3983 (m³)
